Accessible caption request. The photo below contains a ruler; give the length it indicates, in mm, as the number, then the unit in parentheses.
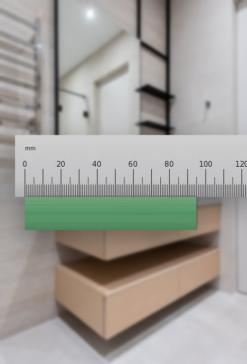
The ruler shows 95 (mm)
